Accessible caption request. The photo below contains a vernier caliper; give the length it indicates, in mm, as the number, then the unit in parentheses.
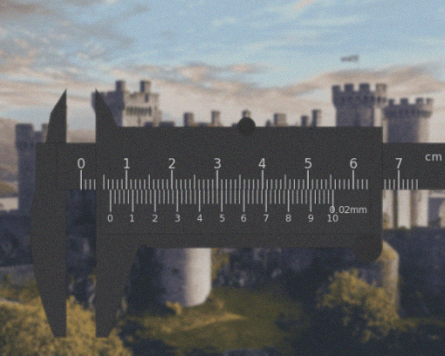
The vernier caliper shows 6.5 (mm)
